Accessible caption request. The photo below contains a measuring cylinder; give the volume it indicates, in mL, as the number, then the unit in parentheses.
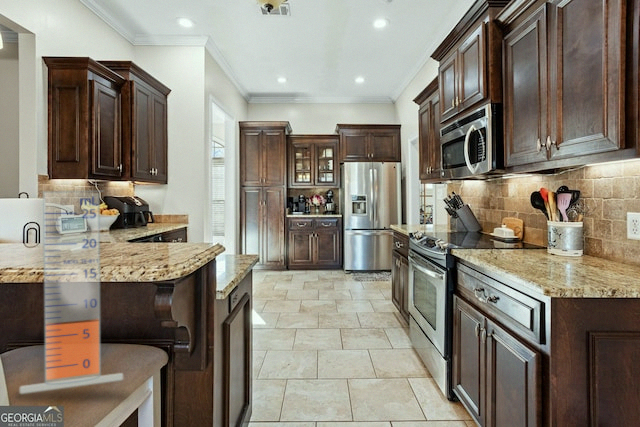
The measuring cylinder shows 7 (mL)
